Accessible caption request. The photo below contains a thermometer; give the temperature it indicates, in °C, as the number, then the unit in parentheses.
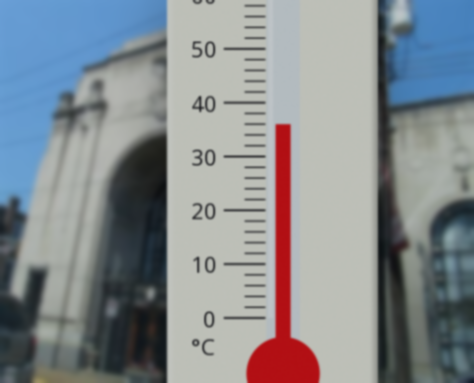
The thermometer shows 36 (°C)
